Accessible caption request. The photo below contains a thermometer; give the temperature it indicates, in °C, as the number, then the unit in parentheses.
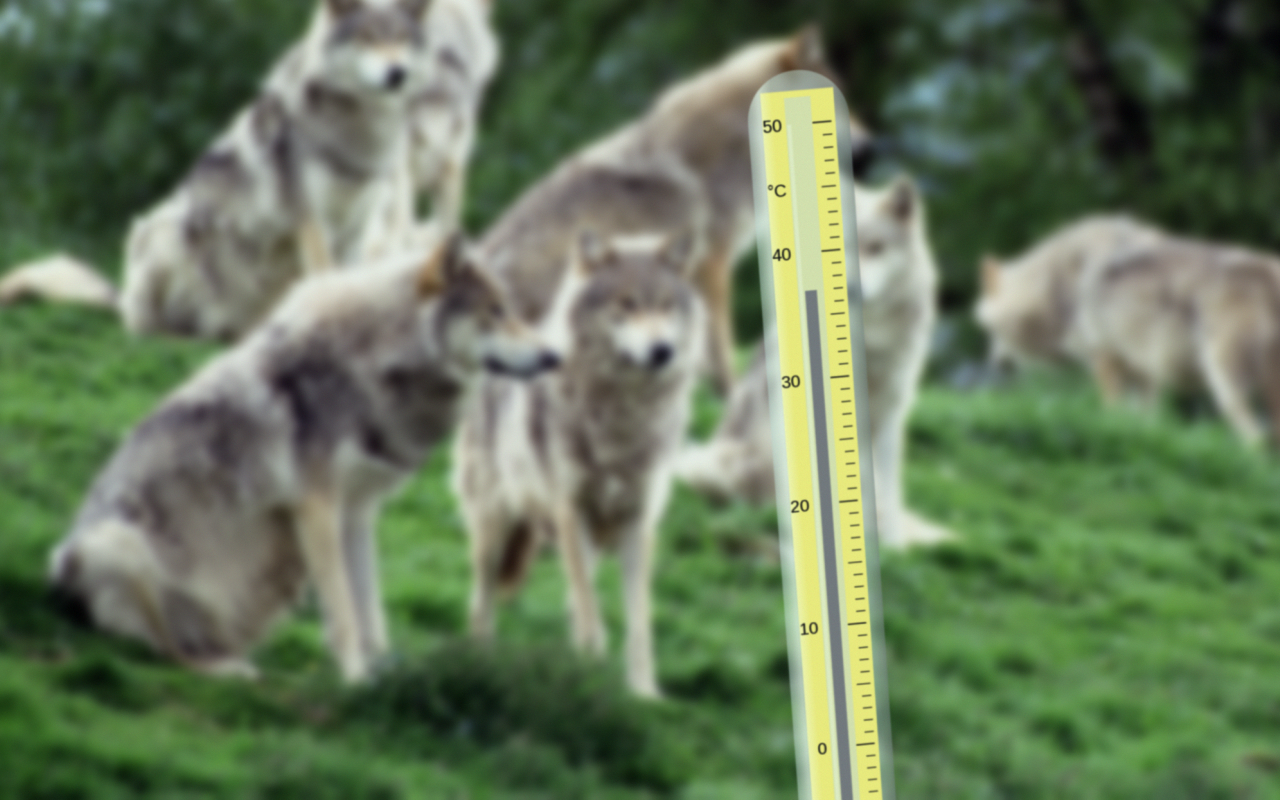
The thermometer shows 37 (°C)
